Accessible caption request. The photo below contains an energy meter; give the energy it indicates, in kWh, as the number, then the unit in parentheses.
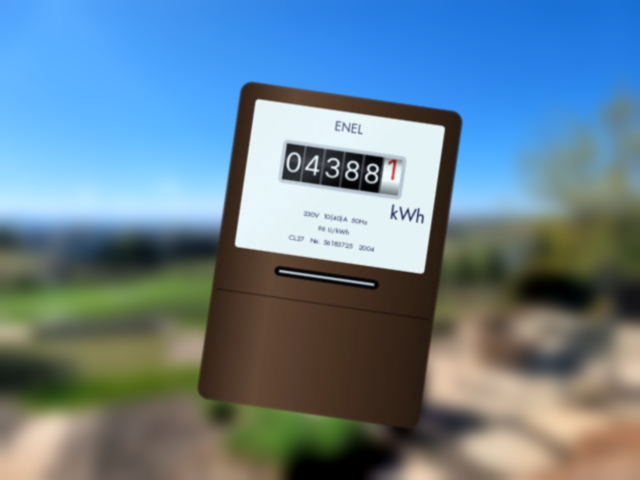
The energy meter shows 4388.1 (kWh)
